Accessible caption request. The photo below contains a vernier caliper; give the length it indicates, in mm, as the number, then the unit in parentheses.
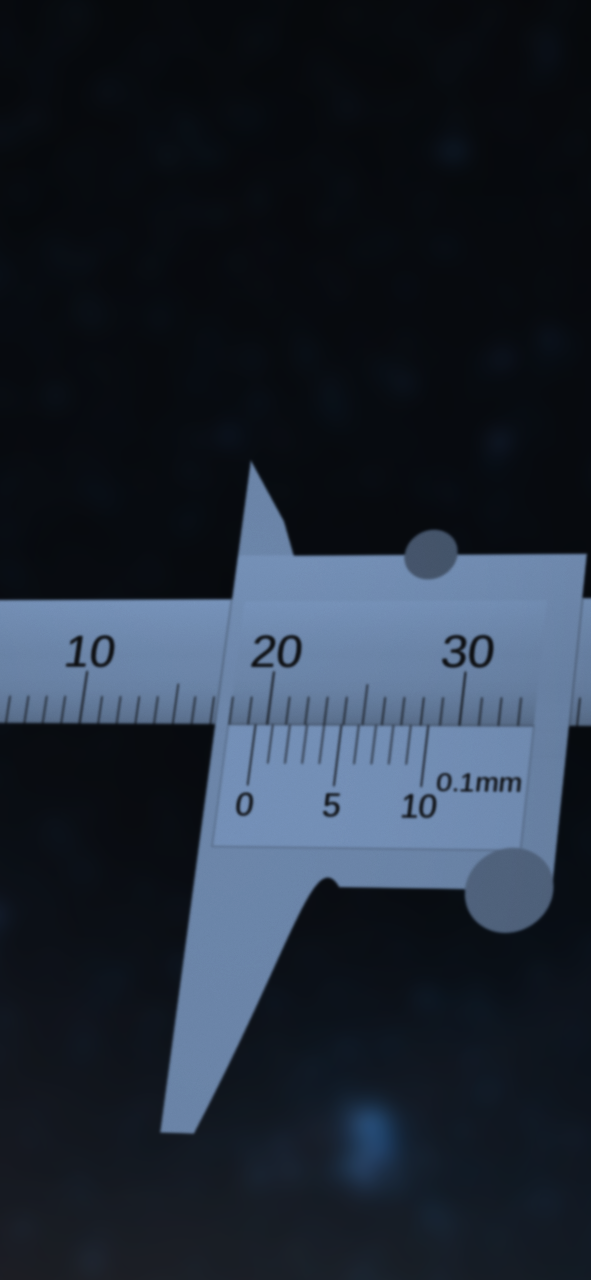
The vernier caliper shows 19.4 (mm)
